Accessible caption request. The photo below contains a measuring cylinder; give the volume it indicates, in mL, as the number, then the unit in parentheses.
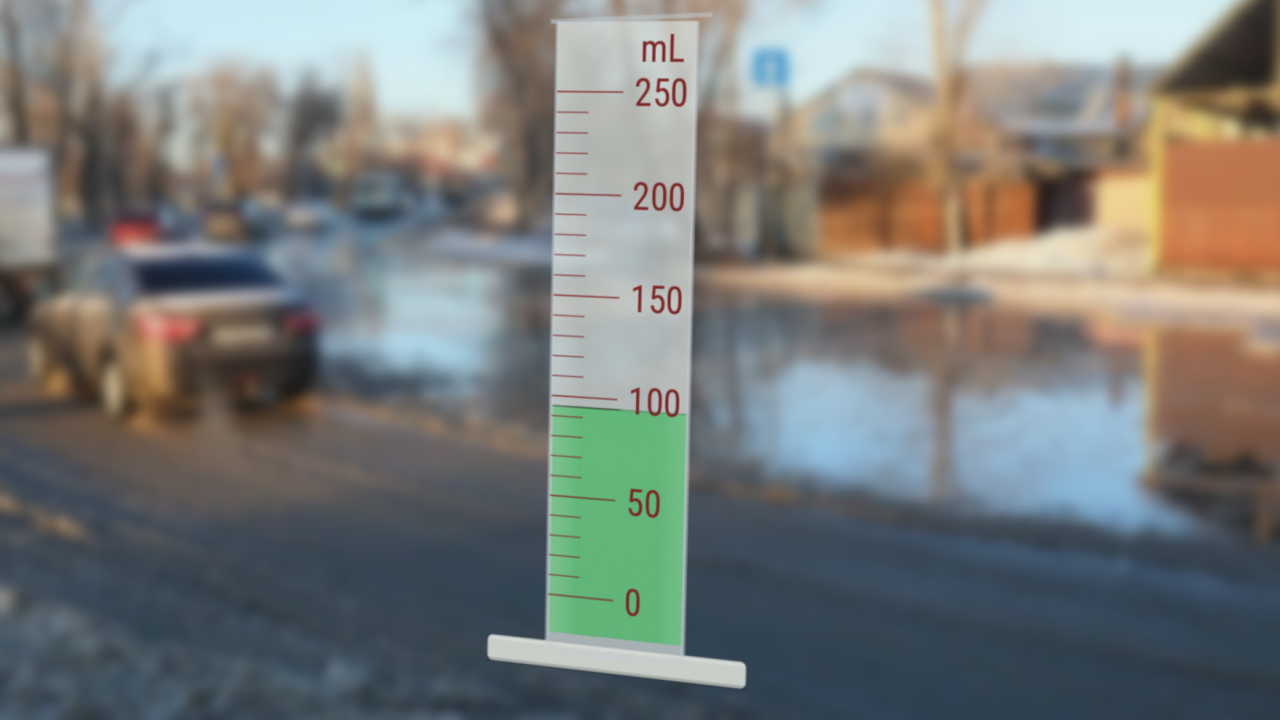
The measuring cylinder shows 95 (mL)
